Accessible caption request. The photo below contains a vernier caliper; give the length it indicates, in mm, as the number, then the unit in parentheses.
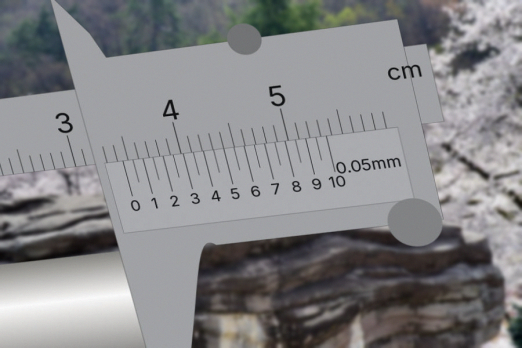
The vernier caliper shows 34.5 (mm)
